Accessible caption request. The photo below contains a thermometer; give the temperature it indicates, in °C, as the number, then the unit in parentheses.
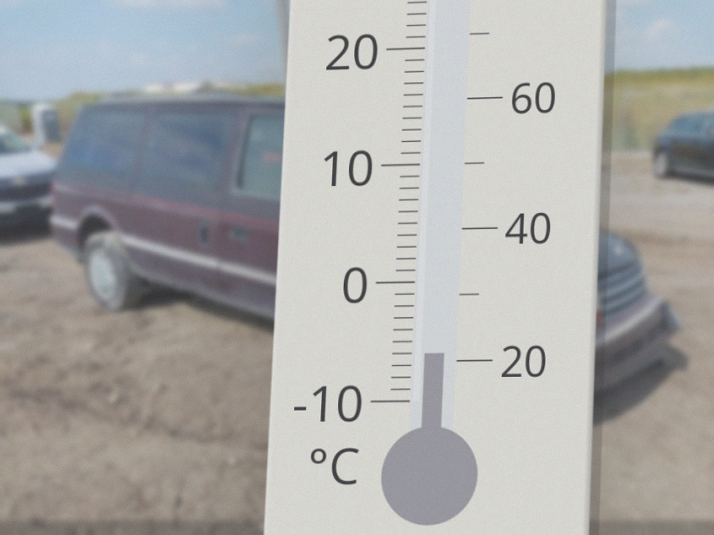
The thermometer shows -6 (°C)
